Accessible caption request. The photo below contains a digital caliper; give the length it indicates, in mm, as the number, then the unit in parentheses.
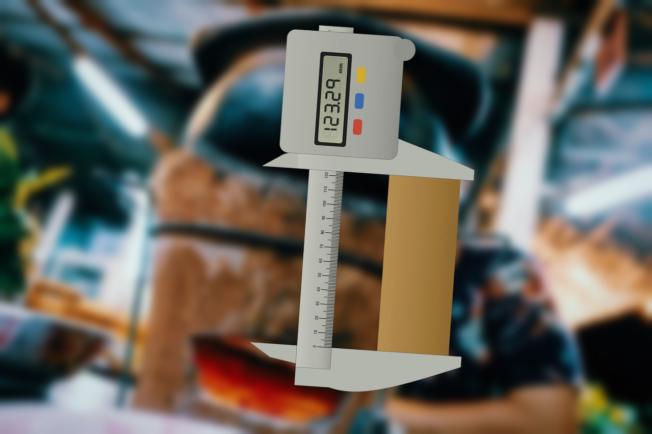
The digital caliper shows 123.29 (mm)
